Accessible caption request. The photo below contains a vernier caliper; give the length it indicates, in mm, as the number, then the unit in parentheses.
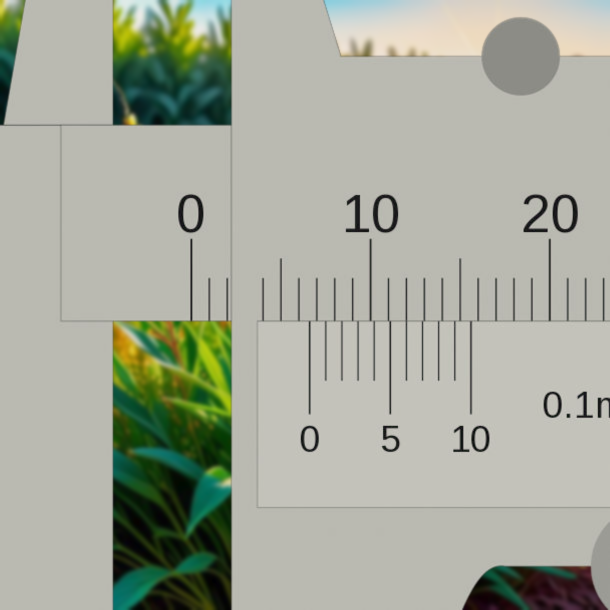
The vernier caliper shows 6.6 (mm)
